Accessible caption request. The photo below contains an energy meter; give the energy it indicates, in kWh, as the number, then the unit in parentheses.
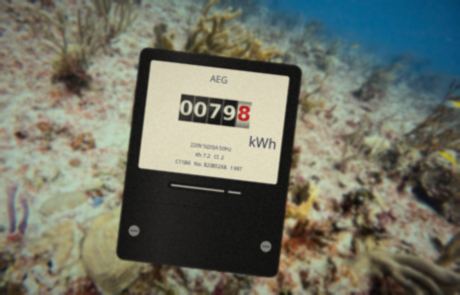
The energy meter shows 79.8 (kWh)
